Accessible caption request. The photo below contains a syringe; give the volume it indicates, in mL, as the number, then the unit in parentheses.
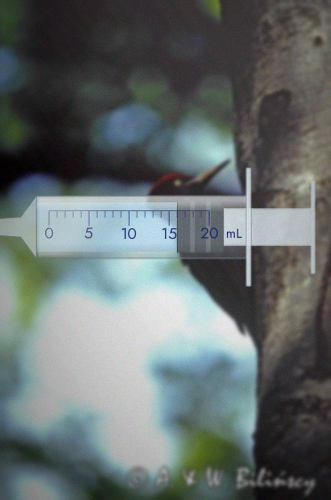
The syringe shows 16 (mL)
